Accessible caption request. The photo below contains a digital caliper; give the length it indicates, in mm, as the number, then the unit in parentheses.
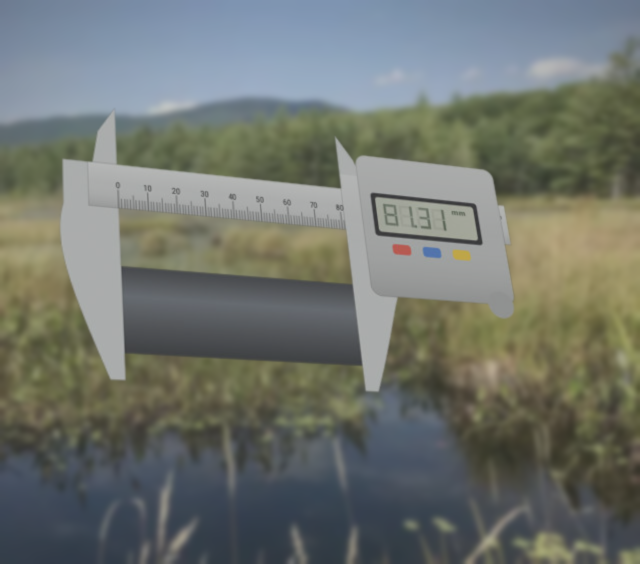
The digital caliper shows 81.31 (mm)
